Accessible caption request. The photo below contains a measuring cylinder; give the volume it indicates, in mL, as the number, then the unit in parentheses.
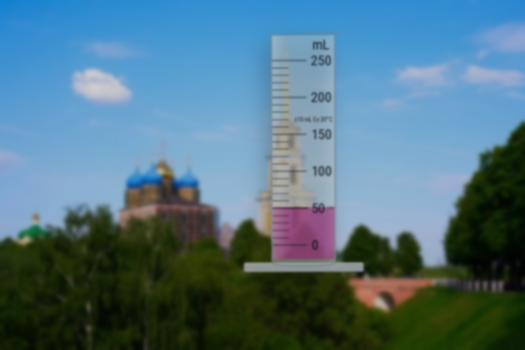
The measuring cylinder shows 50 (mL)
